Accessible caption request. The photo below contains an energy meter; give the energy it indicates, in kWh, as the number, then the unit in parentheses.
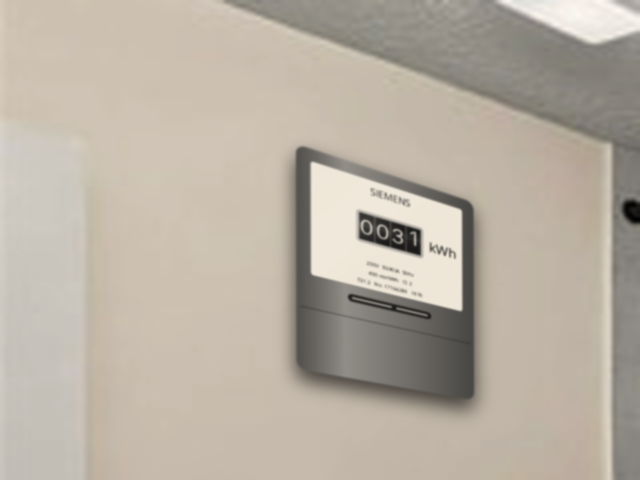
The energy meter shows 31 (kWh)
